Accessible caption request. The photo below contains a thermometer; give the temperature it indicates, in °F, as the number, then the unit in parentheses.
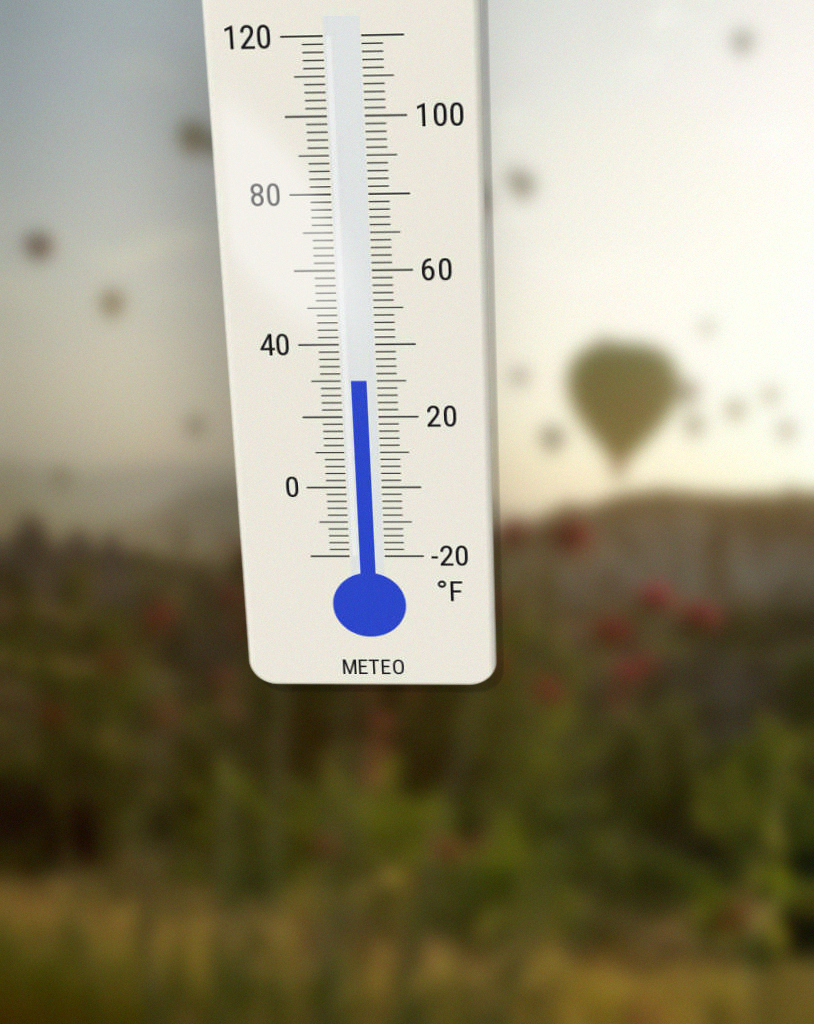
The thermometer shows 30 (°F)
